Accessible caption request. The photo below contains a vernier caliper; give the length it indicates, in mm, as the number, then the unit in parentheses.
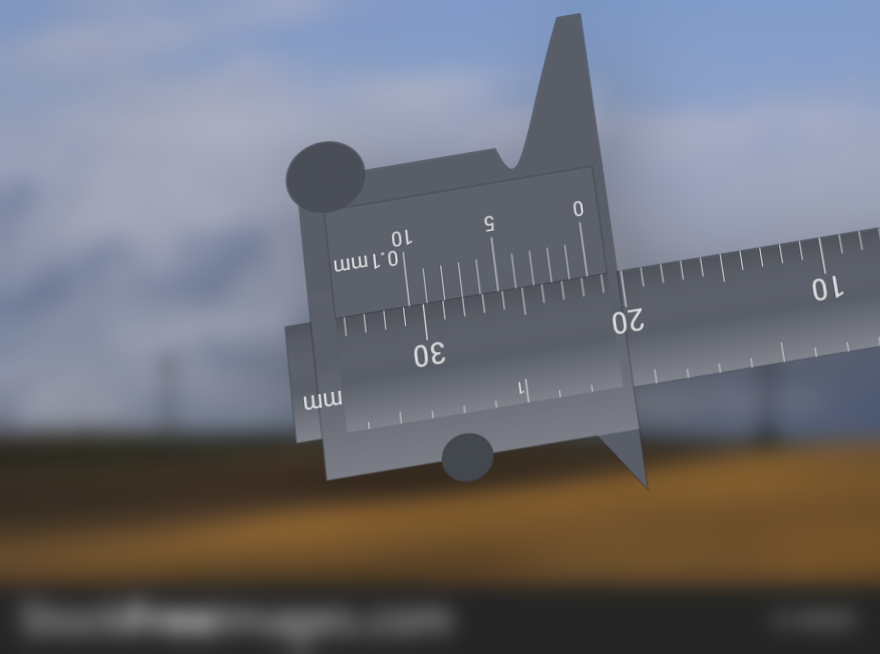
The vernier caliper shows 21.7 (mm)
